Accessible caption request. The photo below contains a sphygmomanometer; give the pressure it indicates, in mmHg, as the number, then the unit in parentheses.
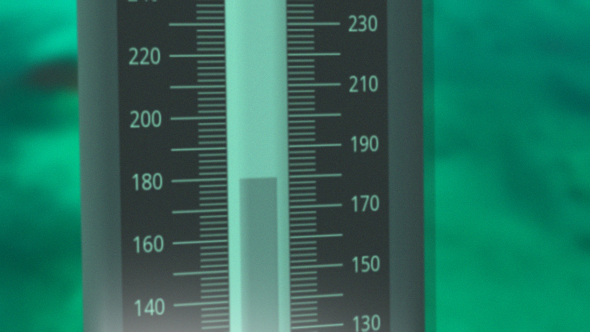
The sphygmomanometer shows 180 (mmHg)
